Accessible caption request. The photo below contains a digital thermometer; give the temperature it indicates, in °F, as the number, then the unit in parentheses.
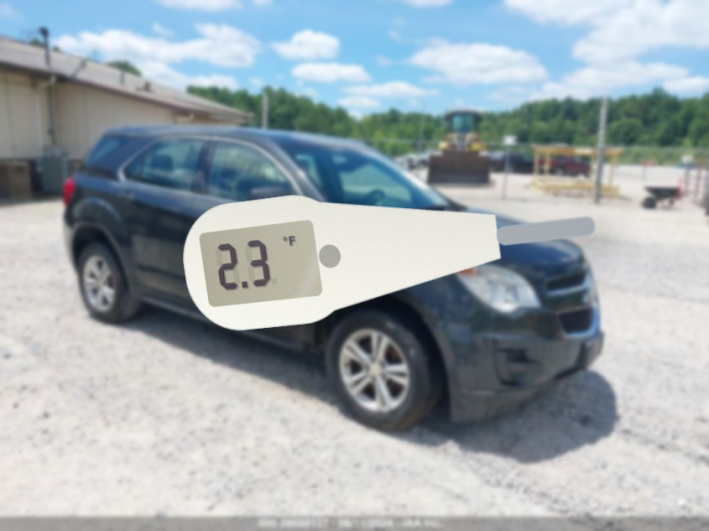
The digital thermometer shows 2.3 (°F)
